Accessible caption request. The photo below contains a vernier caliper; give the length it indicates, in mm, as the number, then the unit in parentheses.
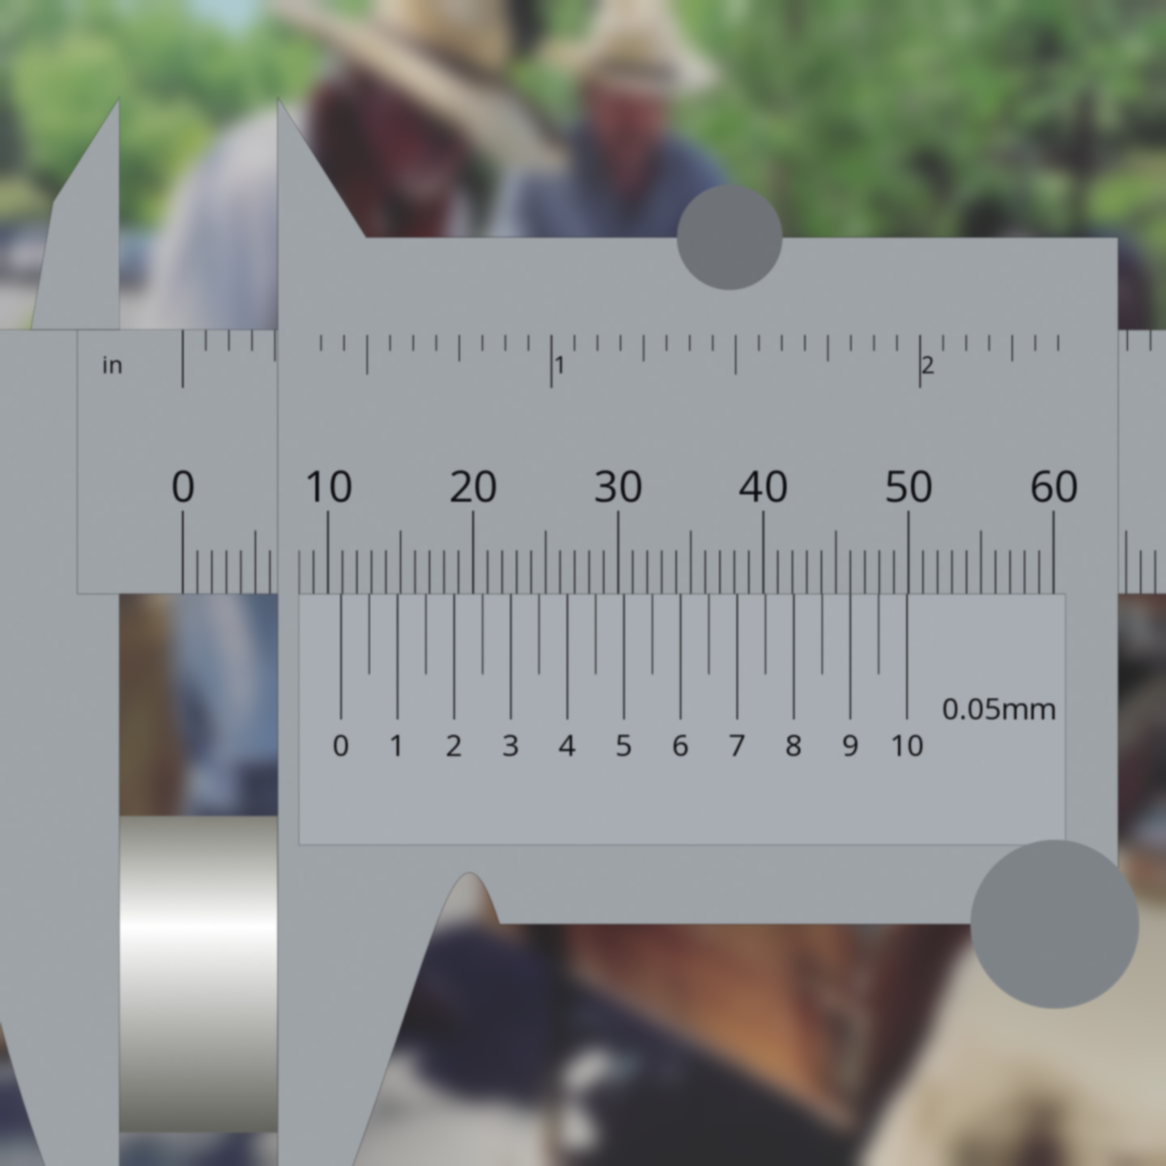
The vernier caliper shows 10.9 (mm)
